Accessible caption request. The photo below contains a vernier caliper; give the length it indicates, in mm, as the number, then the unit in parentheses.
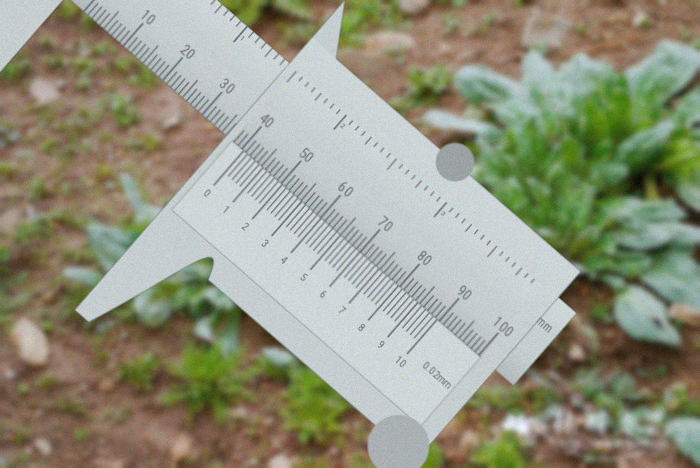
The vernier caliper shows 40.5 (mm)
